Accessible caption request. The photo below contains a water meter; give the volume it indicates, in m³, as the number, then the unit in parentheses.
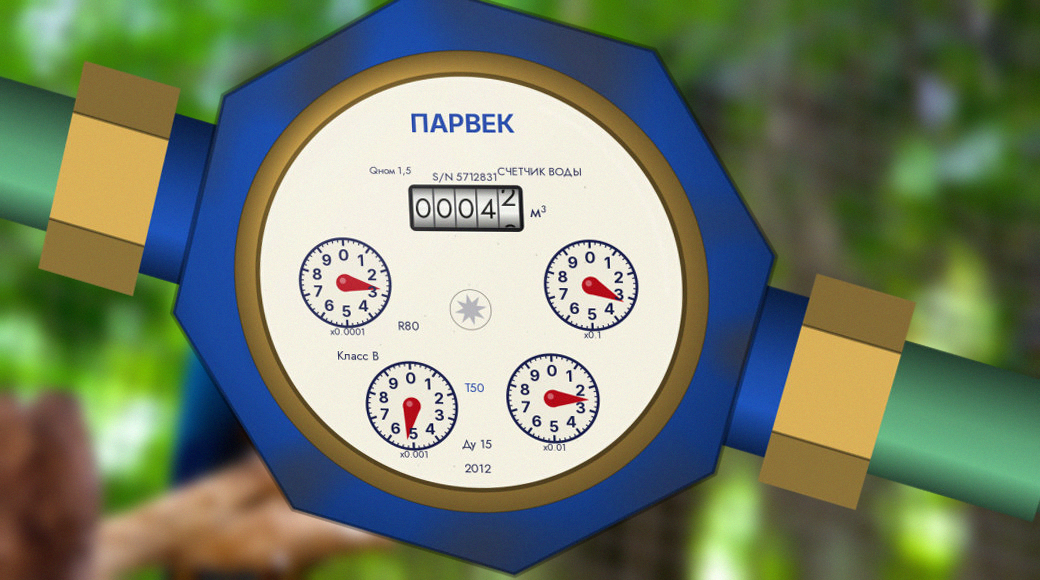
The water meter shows 42.3252 (m³)
